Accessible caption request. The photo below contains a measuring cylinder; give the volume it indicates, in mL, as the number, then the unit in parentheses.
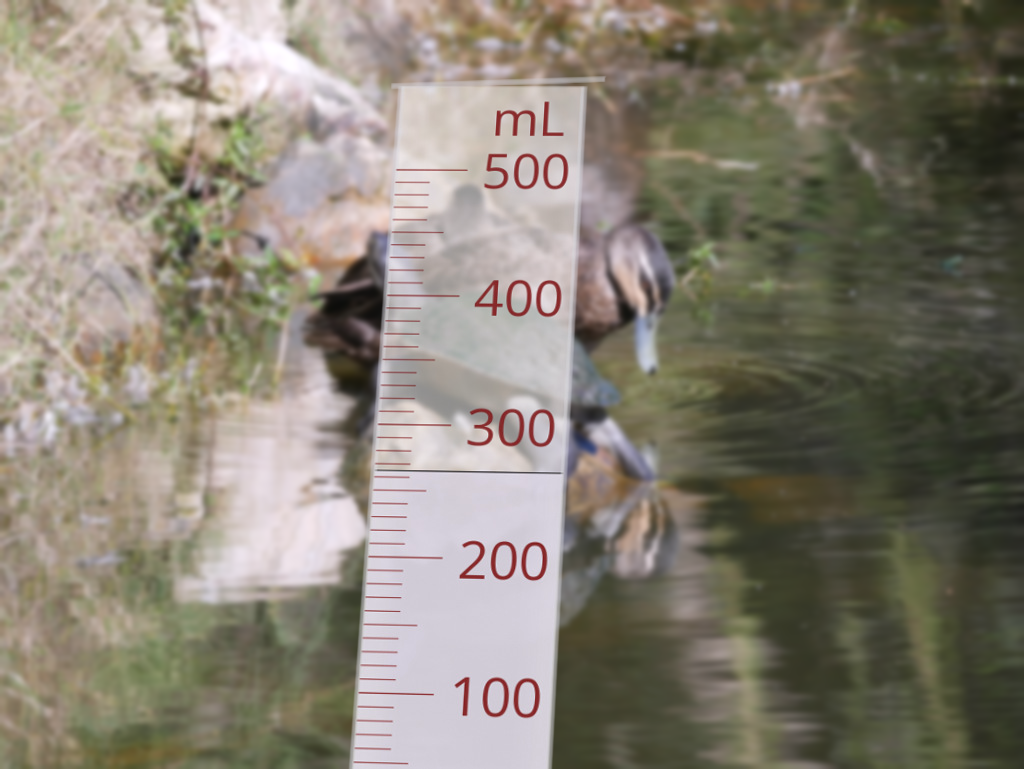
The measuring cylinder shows 265 (mL)
